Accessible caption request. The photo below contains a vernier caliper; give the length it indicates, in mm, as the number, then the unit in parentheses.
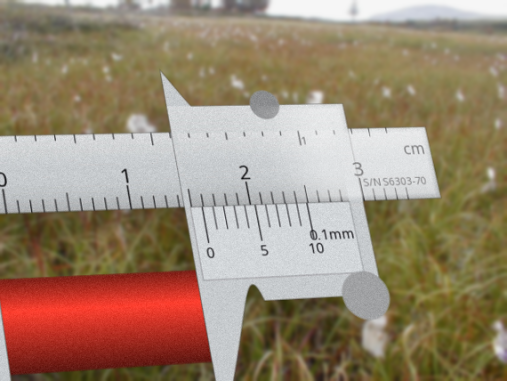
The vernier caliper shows 15.9 (mm)
